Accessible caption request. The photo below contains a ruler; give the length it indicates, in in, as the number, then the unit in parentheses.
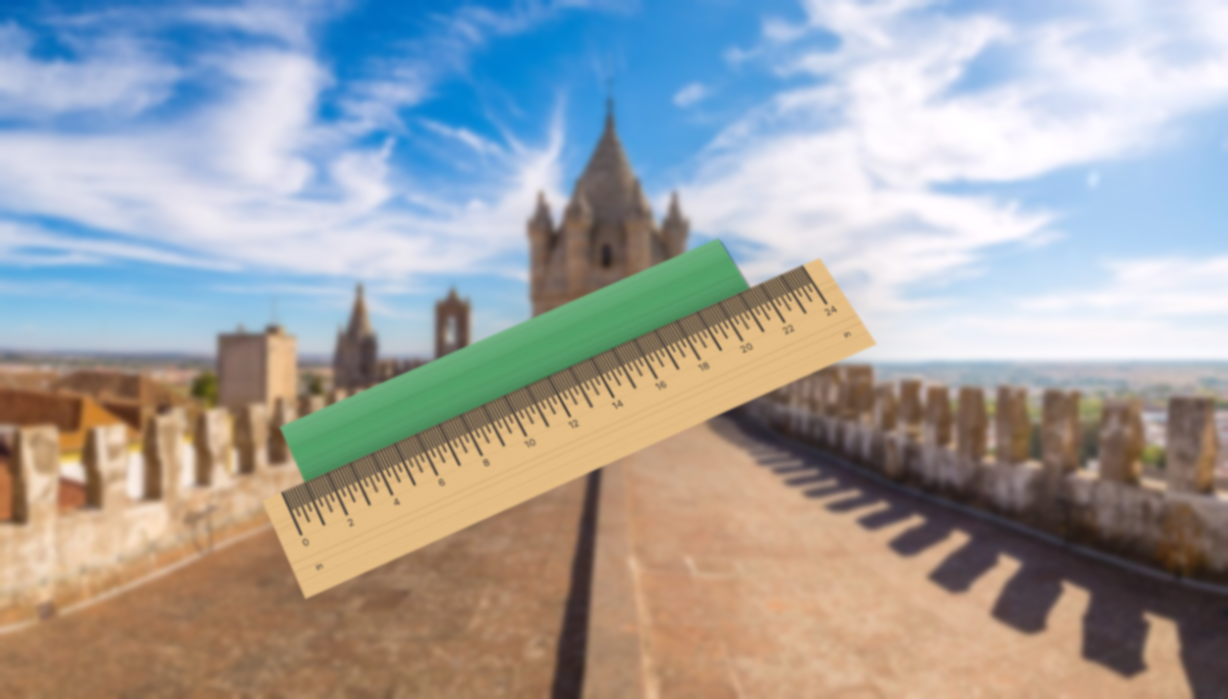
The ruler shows 20.5 (in)
